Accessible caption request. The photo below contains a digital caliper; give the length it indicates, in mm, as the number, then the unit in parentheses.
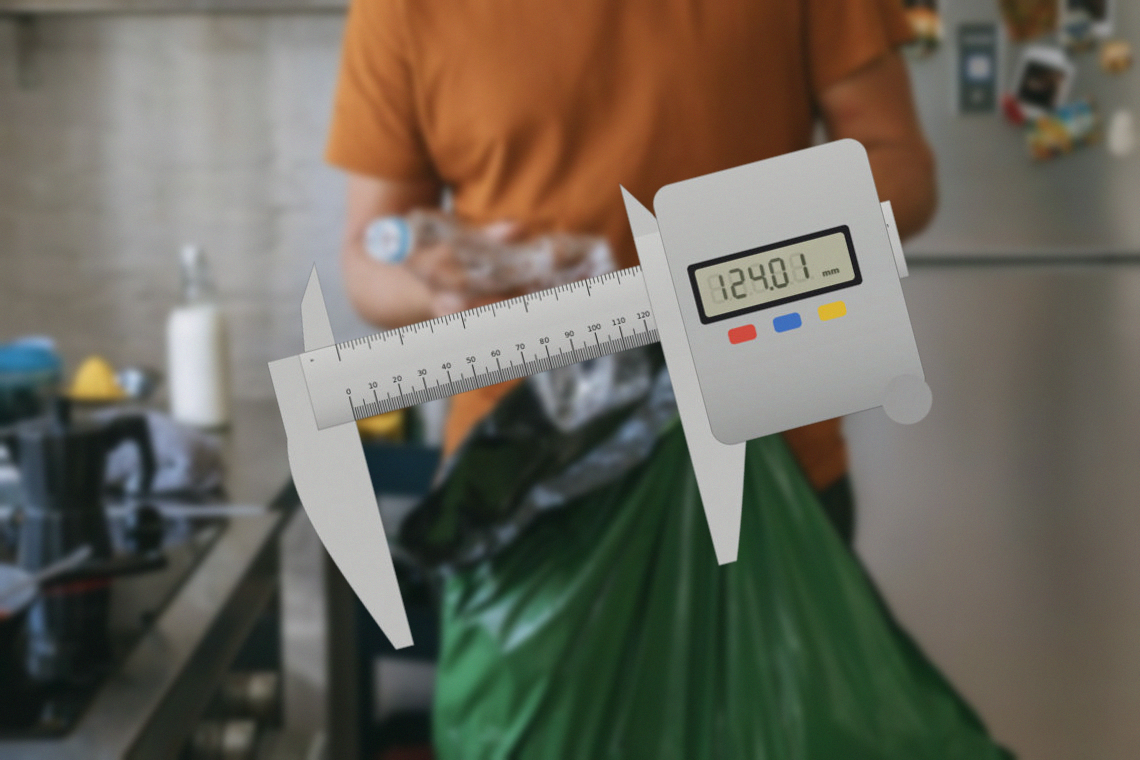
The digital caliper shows 124.01 (mm)
